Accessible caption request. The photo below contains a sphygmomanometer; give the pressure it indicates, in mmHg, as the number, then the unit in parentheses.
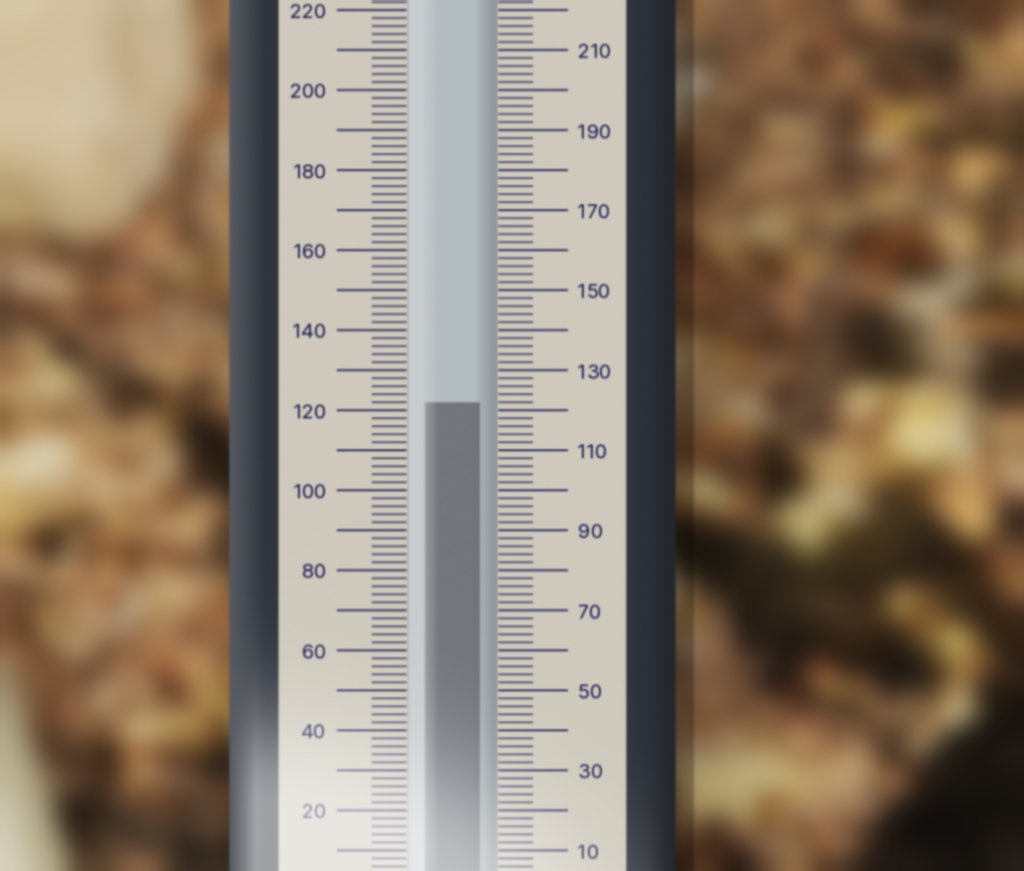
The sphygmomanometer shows 122 (mmHg)
